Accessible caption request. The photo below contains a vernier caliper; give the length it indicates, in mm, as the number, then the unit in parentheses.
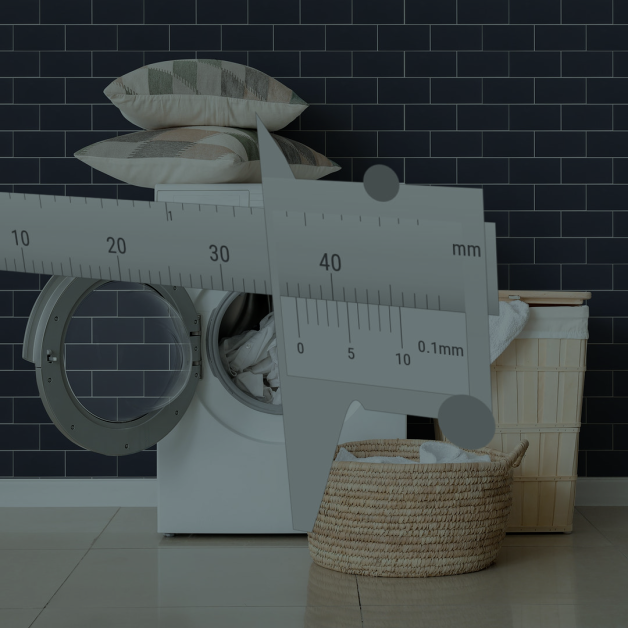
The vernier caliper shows 36.7 (mm)
